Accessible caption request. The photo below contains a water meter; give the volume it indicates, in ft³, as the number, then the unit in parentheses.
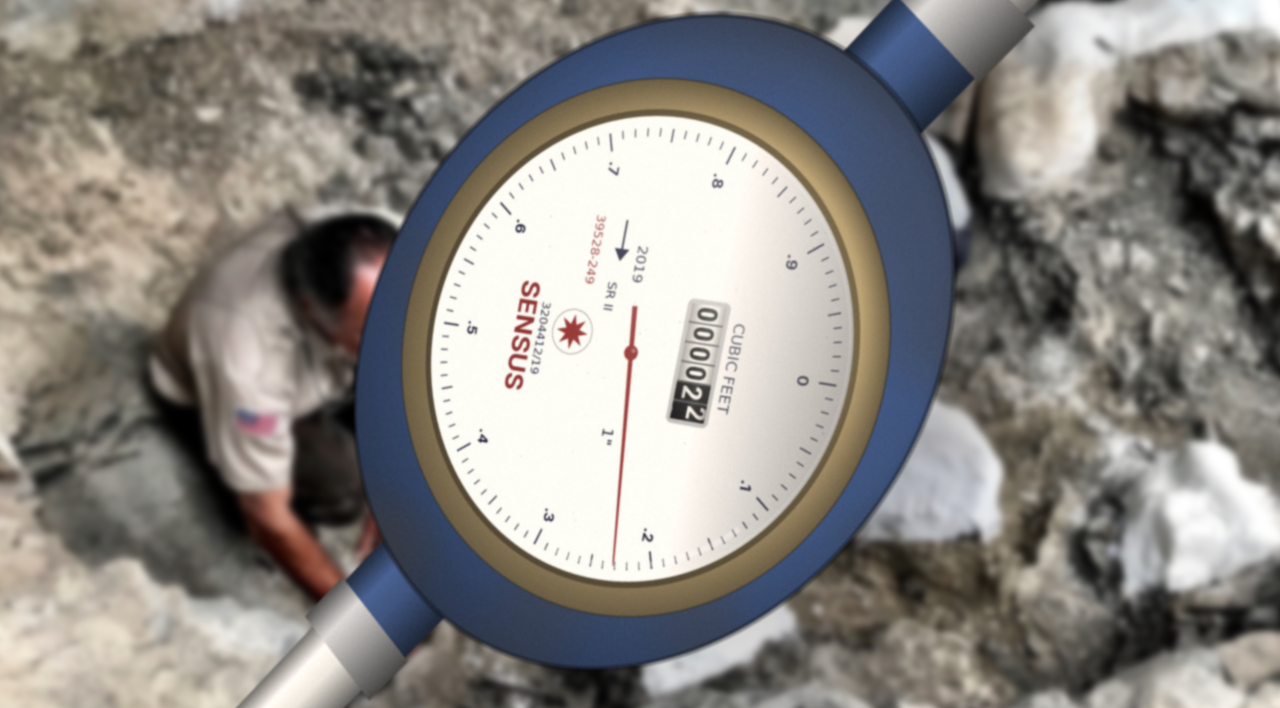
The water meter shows 22.23 (ft³)
